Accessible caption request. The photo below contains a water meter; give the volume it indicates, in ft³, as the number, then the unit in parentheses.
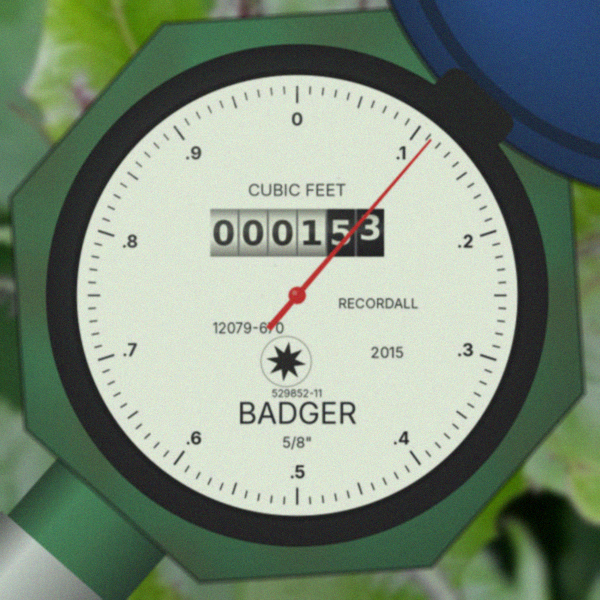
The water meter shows 153.11 (ft³)
